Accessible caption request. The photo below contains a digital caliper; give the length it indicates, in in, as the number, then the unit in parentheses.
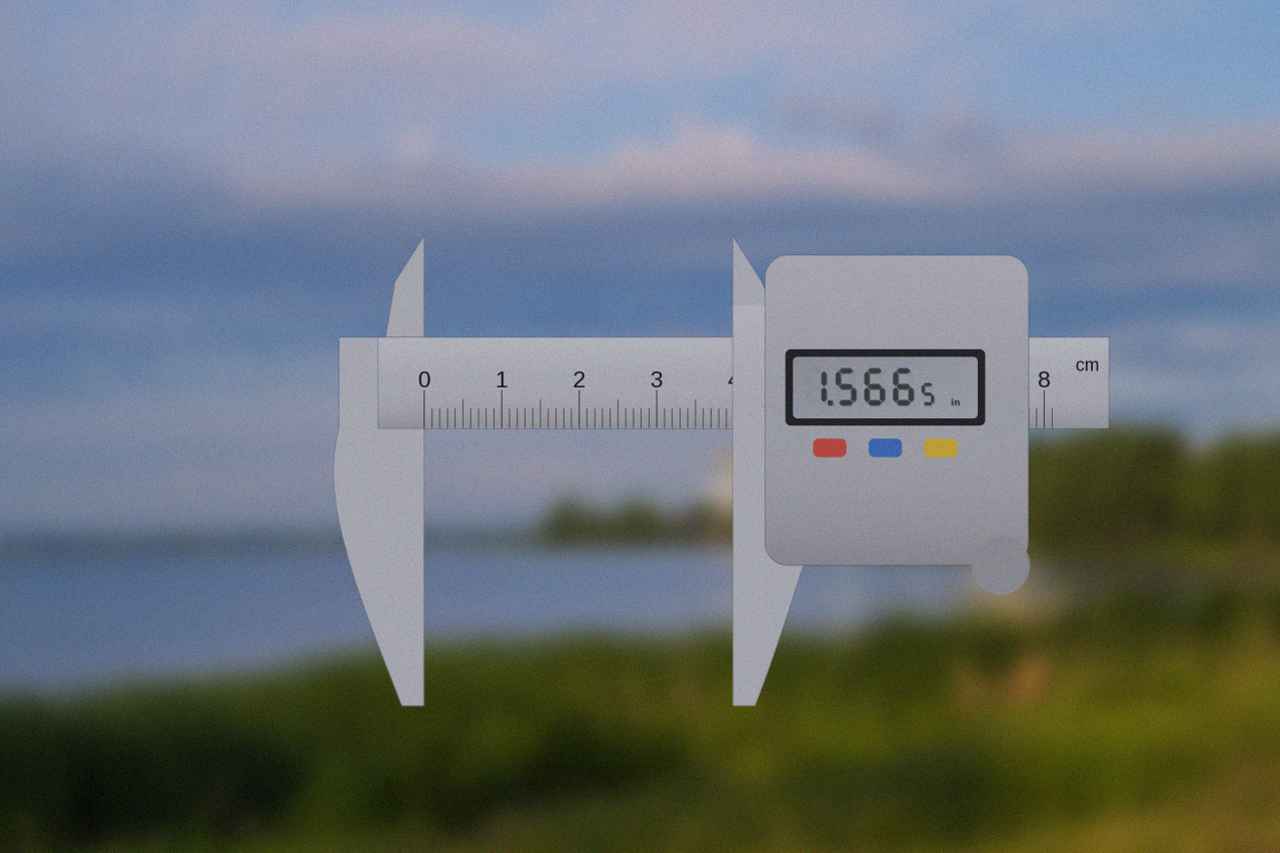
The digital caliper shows 1.5665 (in)
